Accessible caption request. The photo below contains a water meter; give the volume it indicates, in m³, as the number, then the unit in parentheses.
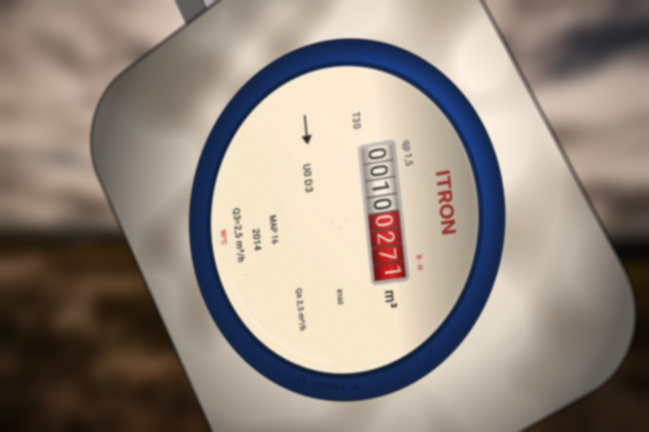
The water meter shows 10.0271 (m³)
